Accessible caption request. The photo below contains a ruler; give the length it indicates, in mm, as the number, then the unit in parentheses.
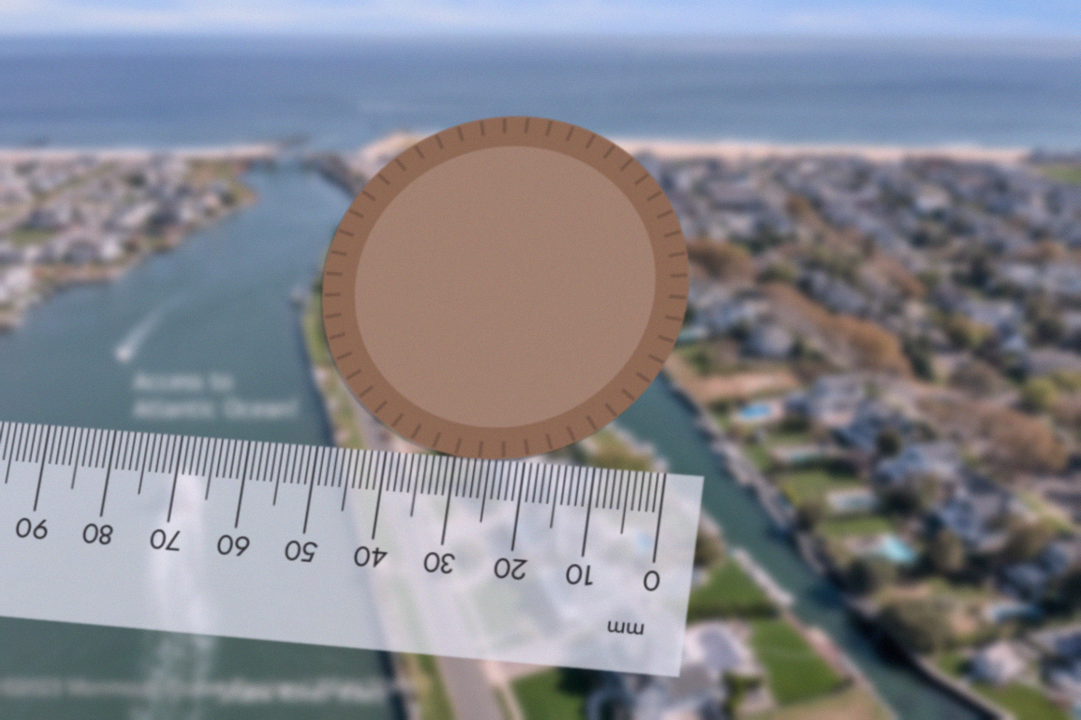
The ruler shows 53 (mm)
